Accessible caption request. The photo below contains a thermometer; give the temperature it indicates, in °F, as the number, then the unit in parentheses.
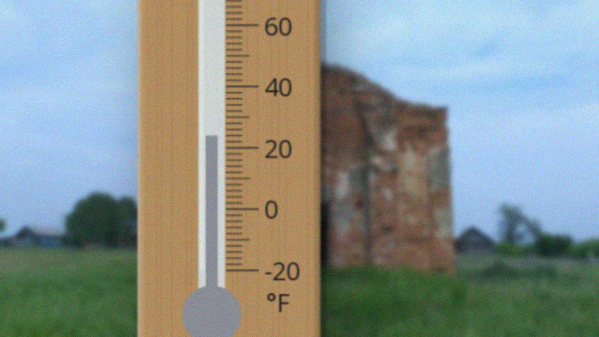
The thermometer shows 24 (°F)
